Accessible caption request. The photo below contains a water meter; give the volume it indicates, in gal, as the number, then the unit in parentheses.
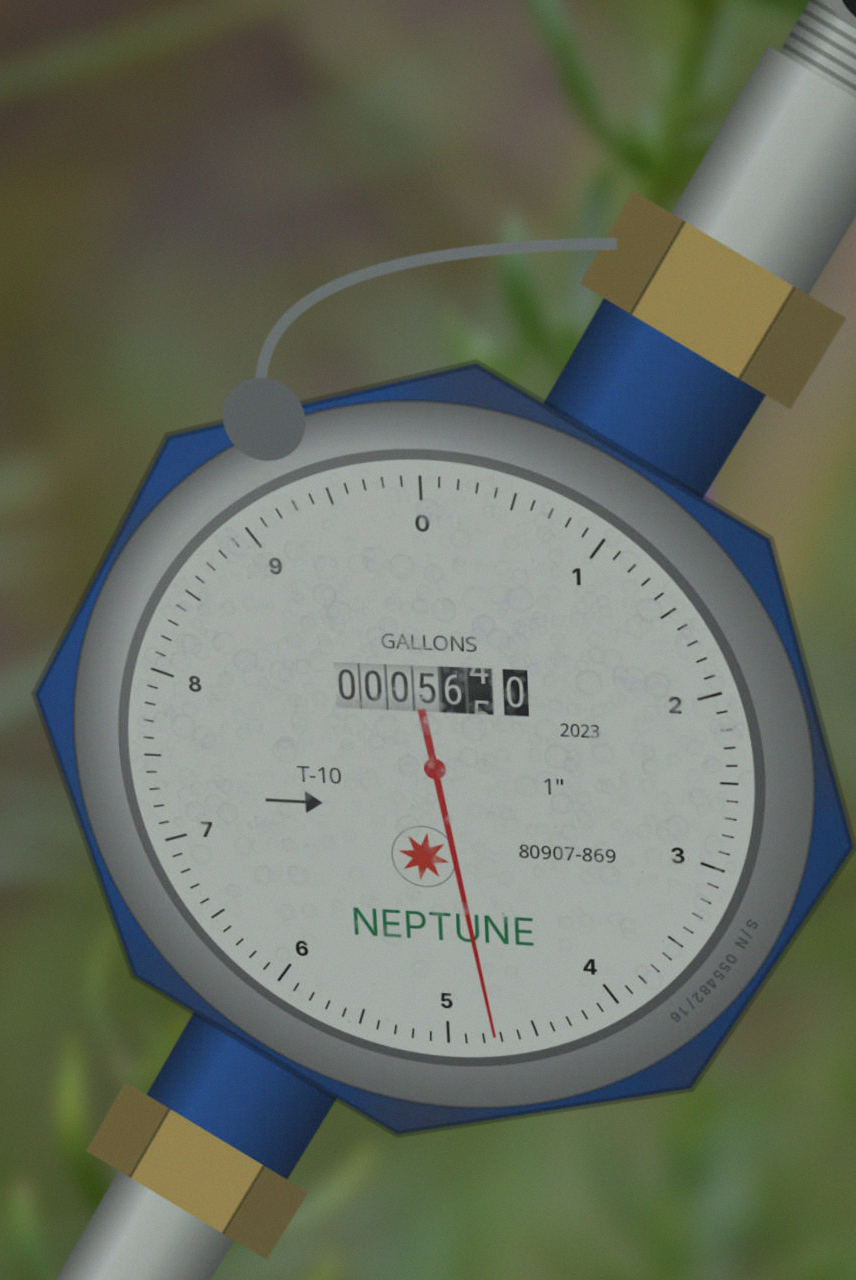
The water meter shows 5644.7 (gal)
